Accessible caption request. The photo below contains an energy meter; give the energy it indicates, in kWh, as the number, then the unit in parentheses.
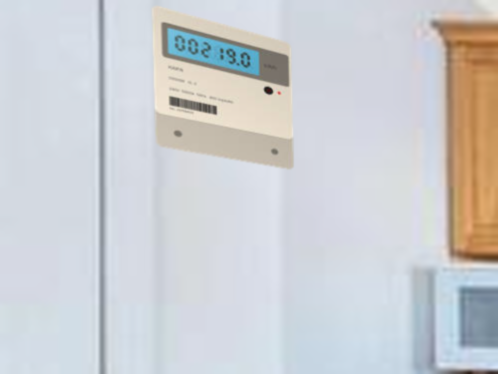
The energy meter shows 219.0 (kWh)
